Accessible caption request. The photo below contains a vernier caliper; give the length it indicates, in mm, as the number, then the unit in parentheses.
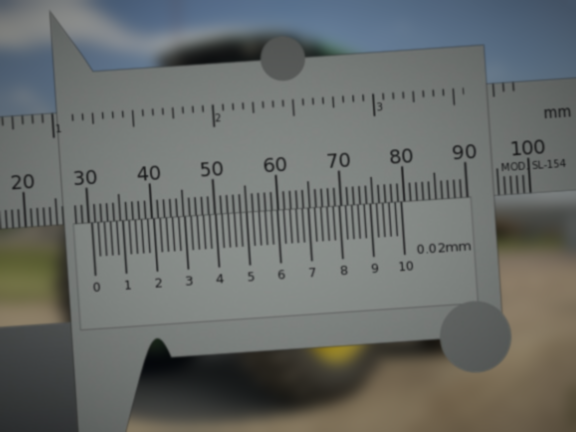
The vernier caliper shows 30.5 (mm)
